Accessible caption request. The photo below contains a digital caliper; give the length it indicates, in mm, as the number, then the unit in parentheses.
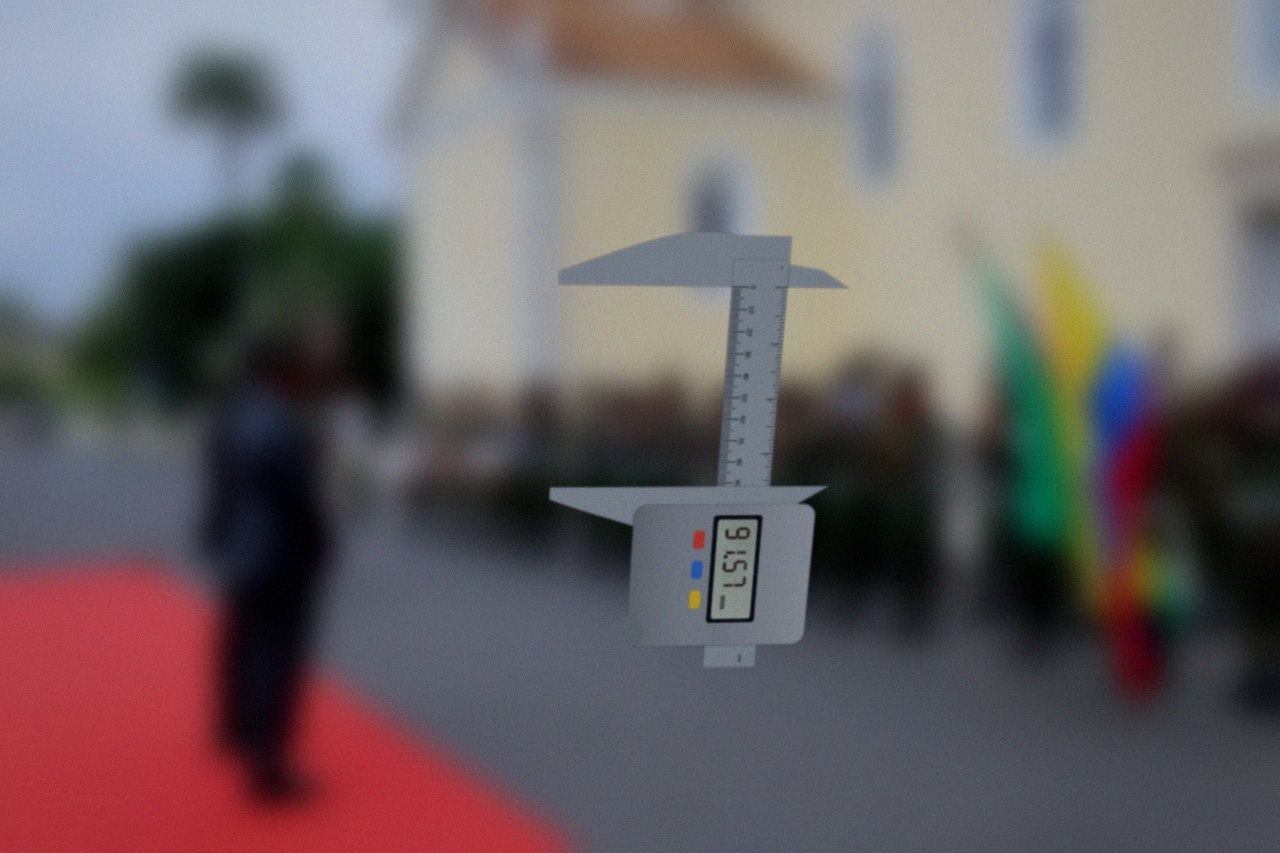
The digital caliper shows 91.57 (mm)
